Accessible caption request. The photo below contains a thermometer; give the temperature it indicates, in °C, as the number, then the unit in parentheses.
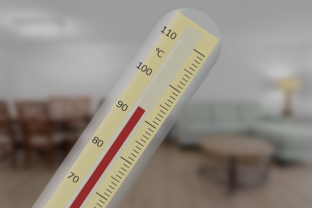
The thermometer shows 92 (°C)
